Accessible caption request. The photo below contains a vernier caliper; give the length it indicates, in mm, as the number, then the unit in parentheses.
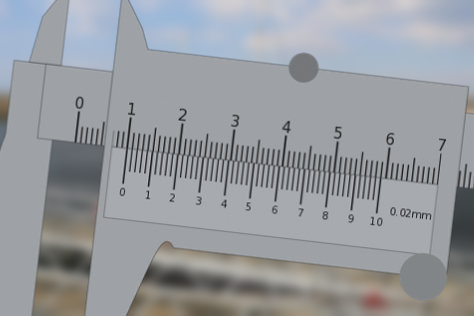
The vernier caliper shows 10.0 (mm)
